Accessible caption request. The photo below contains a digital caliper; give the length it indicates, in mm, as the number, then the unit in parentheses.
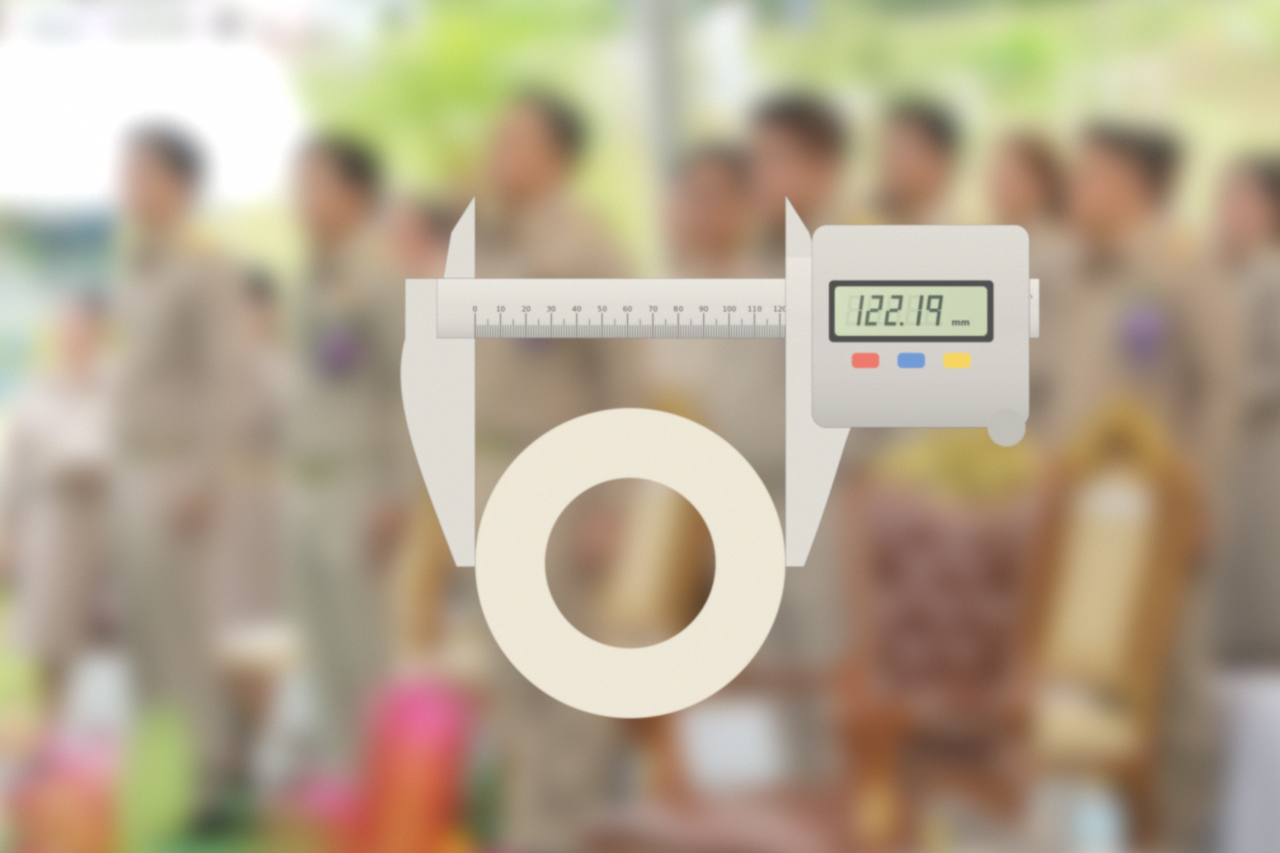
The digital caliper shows 122.19 (mm)
